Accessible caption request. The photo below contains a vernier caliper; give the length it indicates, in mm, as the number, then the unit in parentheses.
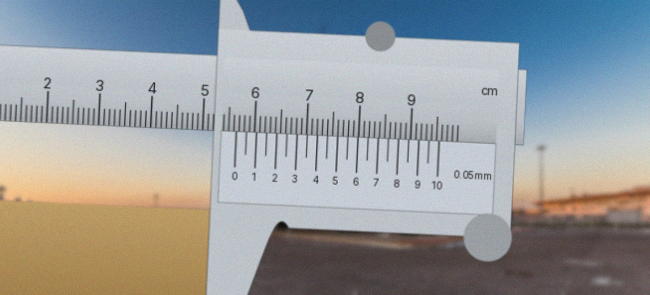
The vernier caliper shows 56.5 (mm)
